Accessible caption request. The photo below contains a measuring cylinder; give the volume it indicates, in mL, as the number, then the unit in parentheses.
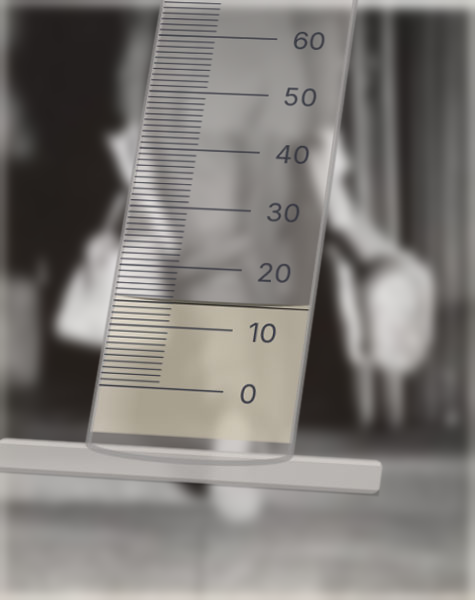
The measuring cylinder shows 14 (mL)
